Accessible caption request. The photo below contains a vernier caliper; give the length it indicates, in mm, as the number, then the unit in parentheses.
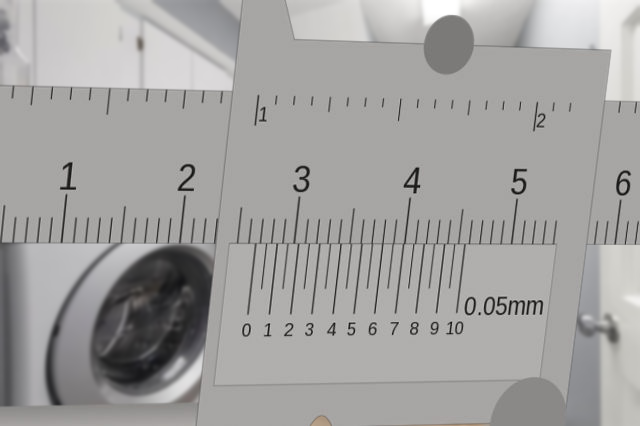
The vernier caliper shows 26.6 (mm)
